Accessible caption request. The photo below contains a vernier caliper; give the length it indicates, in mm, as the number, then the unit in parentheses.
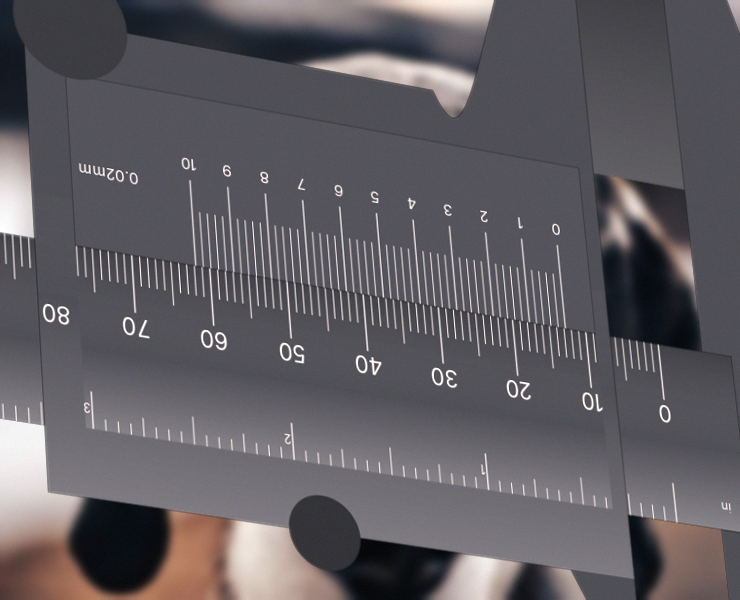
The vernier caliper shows 12.8 (mm)
